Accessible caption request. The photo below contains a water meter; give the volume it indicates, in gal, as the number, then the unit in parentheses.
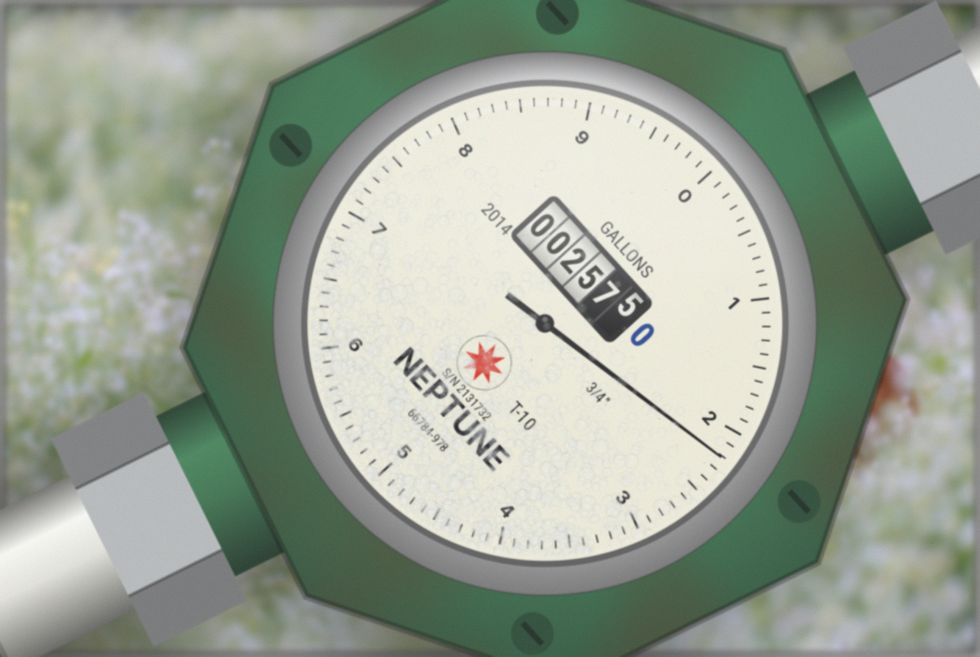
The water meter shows 25752.2 (gal)
